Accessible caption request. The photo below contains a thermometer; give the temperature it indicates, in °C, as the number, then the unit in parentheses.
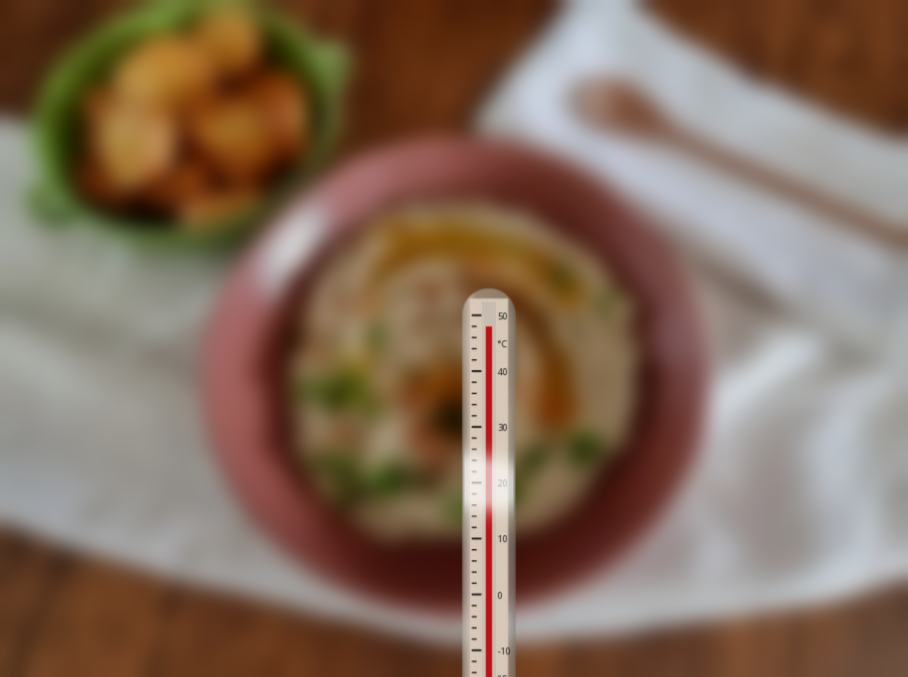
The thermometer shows 48 (°C)
